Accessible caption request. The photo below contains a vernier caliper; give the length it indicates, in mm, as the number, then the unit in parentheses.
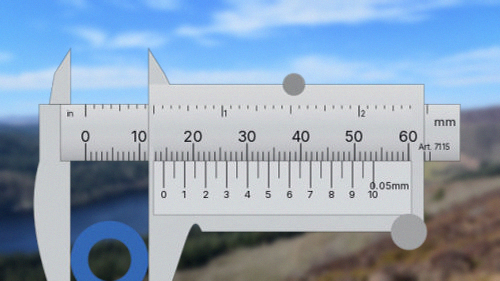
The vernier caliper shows 14.5 (mm)
